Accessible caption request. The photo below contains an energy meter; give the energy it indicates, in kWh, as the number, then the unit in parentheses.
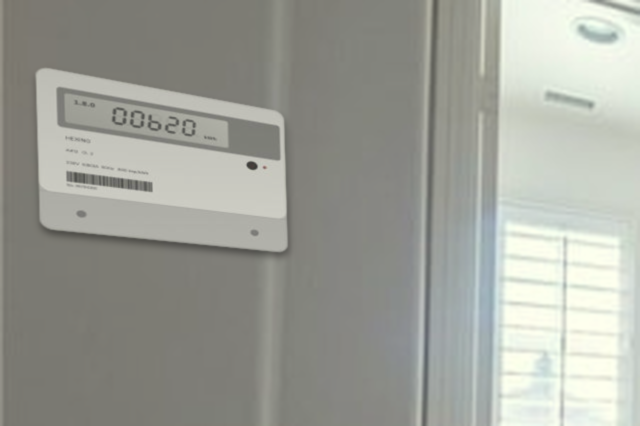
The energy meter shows 620 (kWh)
